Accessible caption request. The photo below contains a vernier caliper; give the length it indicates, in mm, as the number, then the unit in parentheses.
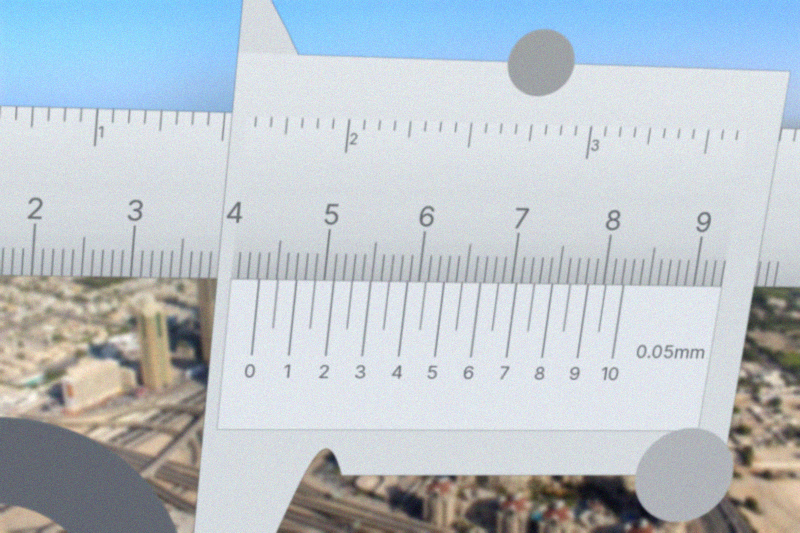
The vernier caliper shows 43.2 (mm)
